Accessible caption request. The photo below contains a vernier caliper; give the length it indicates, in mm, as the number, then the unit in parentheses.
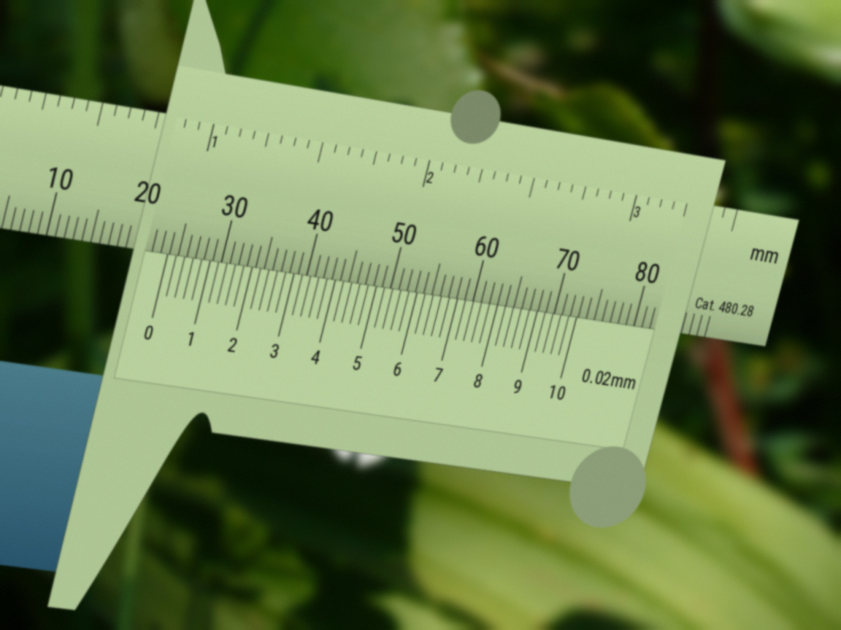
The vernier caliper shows 23.8 (mm)
